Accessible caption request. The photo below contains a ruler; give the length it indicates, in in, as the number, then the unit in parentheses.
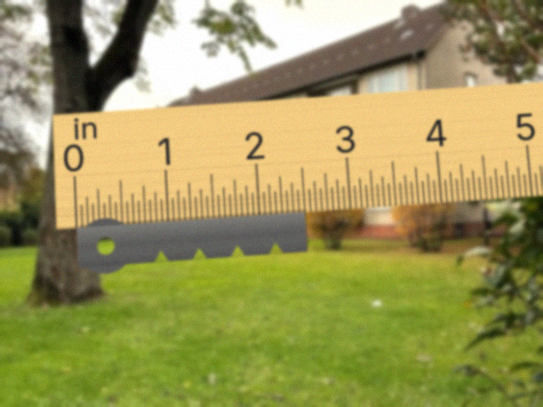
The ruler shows 2.5 (in)
